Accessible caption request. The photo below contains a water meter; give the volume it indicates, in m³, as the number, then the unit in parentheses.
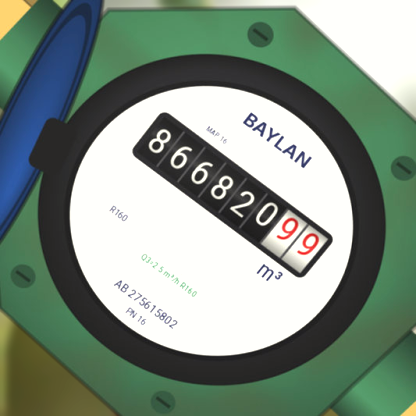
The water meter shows 866820.99 (m³)
